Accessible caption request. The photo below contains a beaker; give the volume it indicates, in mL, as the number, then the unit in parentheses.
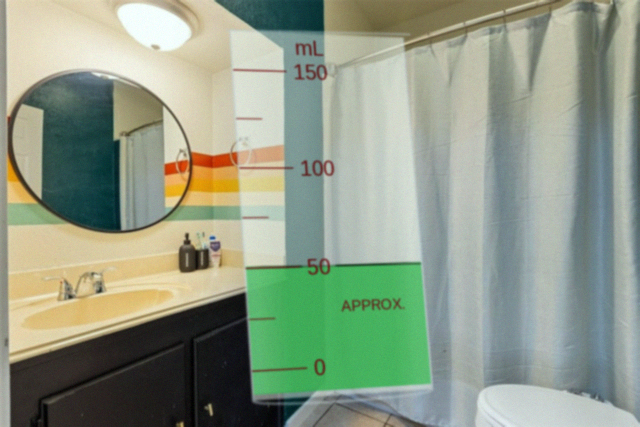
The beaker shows 50 (mL)
